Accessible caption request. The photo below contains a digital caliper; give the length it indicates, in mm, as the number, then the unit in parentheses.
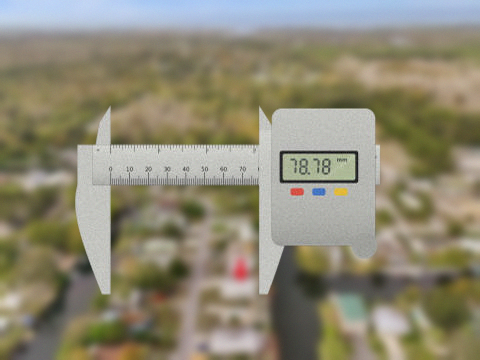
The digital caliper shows 78.78 (mm)
